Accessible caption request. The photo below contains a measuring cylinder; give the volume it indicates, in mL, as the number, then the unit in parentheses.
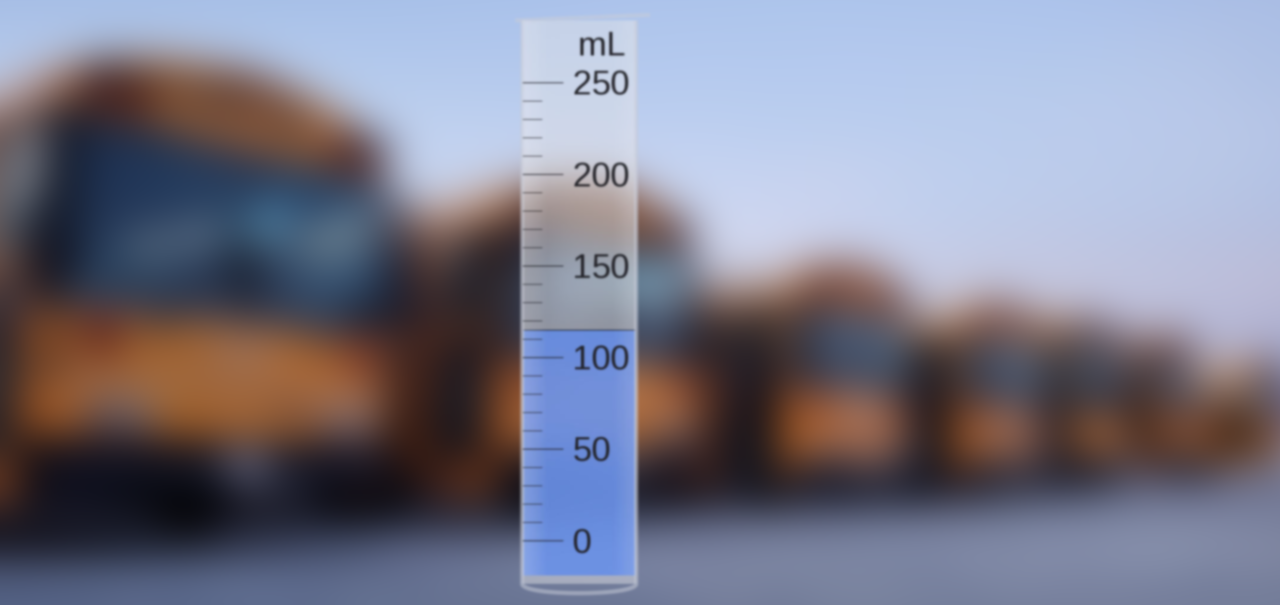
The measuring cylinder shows 115 (mL)
